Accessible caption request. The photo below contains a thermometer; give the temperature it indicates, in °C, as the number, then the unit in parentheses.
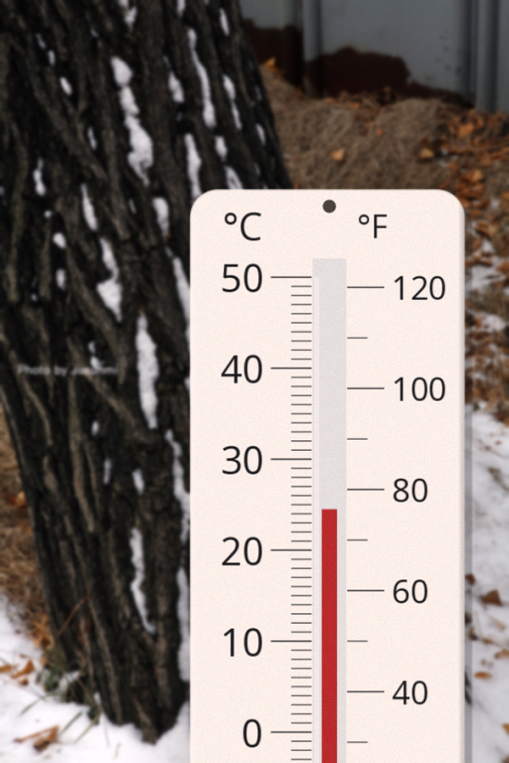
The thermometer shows 24.5 (°C)
